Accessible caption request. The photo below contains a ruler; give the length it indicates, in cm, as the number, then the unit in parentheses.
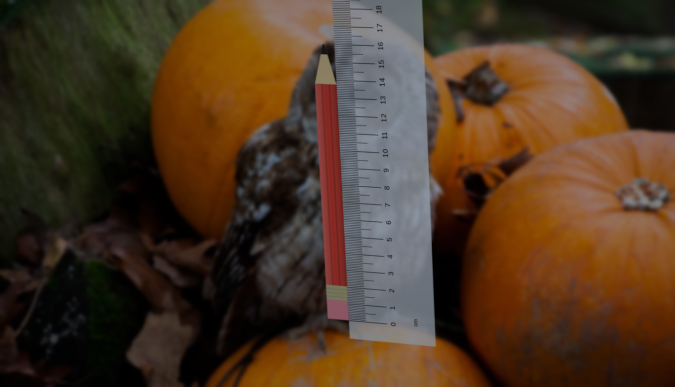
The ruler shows 16 (cm)
